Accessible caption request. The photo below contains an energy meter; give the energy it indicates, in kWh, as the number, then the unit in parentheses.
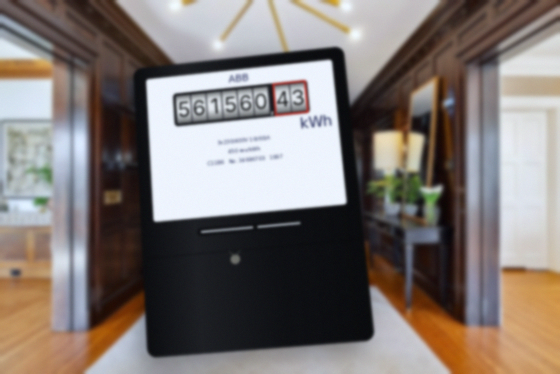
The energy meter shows 561560.43 (kWh)
